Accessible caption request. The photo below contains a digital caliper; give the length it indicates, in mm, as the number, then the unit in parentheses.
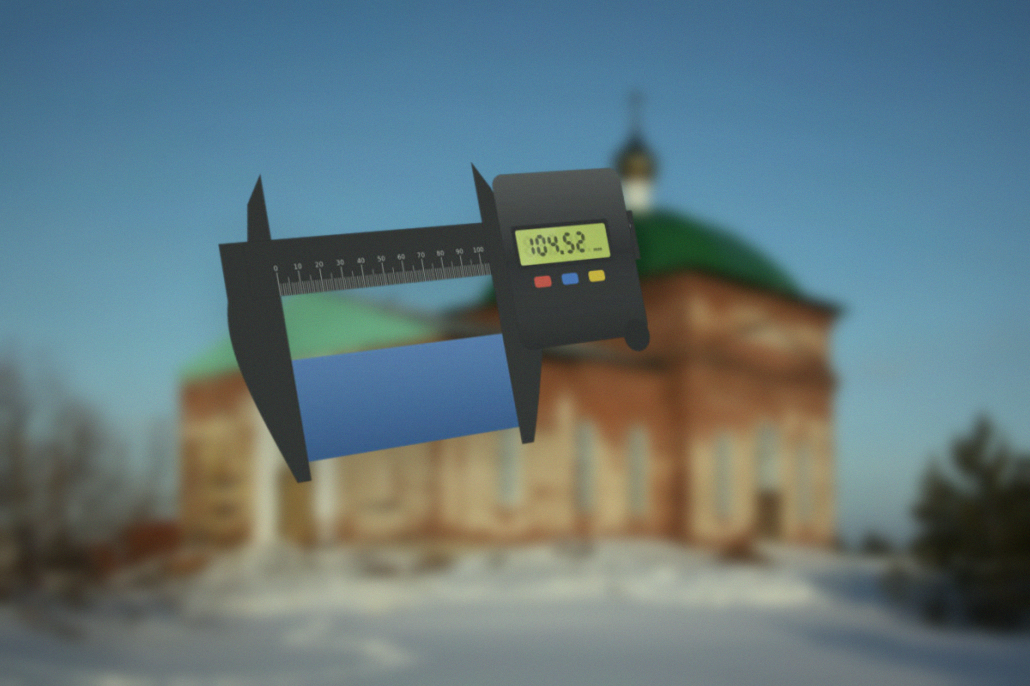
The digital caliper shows 104.52 (mm)
